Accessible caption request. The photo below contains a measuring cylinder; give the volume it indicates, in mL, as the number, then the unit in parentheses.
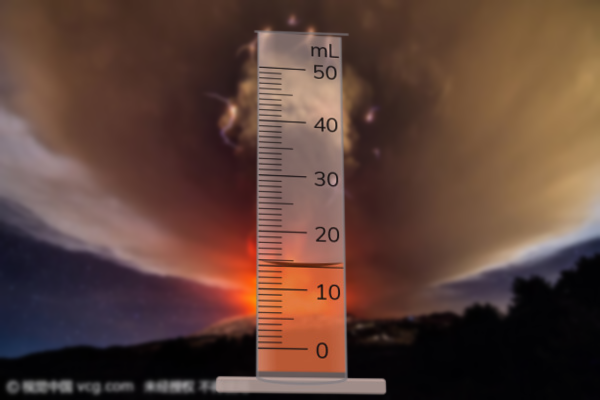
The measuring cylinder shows 14 (mL)
